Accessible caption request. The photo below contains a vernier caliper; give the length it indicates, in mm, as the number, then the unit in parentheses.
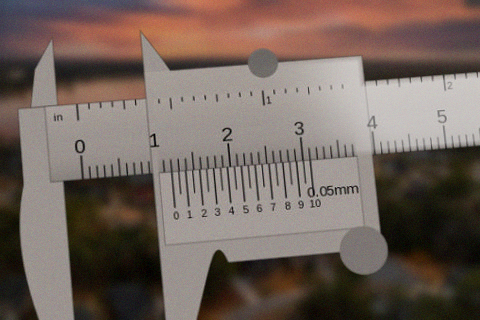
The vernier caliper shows 12.0 (mm)
